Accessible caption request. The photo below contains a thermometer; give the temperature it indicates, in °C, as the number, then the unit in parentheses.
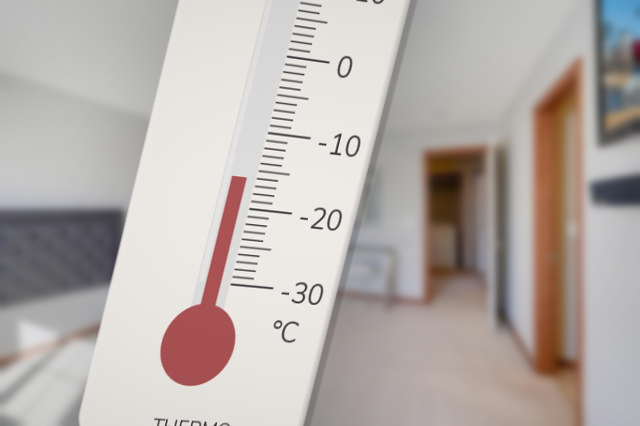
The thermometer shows -16 (°C)
